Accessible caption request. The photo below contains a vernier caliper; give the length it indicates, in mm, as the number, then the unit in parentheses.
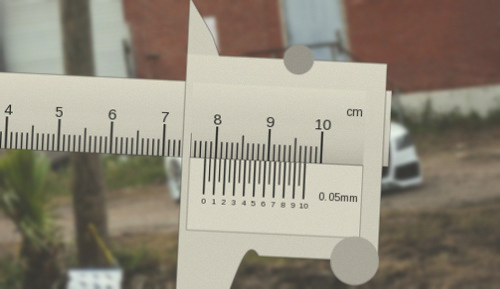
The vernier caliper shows 78.0 (mm)
